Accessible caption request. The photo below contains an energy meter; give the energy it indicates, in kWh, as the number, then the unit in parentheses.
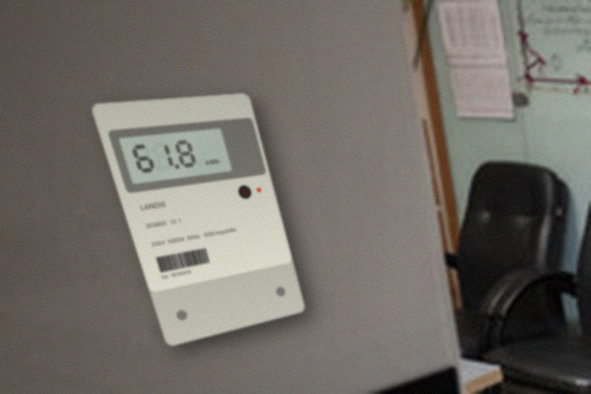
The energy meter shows 61.8 (kWh)
